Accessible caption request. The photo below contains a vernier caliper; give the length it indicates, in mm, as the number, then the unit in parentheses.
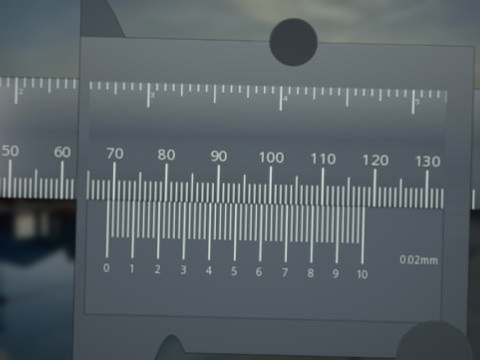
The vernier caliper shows 69.0 (mm)
